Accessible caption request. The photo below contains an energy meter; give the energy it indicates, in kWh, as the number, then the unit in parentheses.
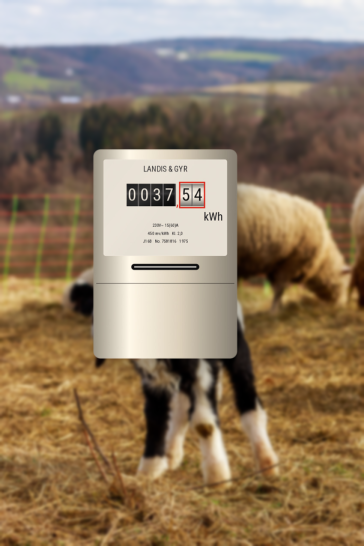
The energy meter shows 37.54 (kWh)
